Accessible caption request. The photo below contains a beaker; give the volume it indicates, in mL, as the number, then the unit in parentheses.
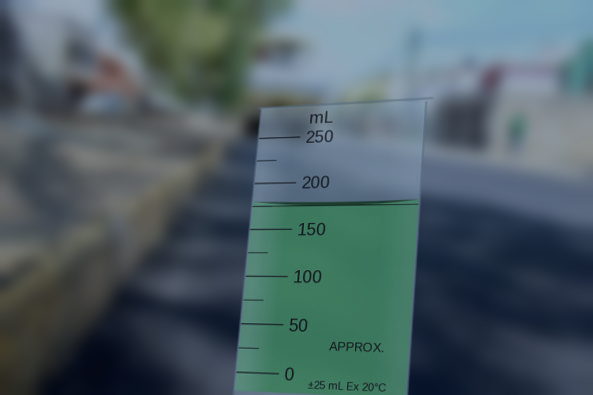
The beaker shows 175 (mL)
